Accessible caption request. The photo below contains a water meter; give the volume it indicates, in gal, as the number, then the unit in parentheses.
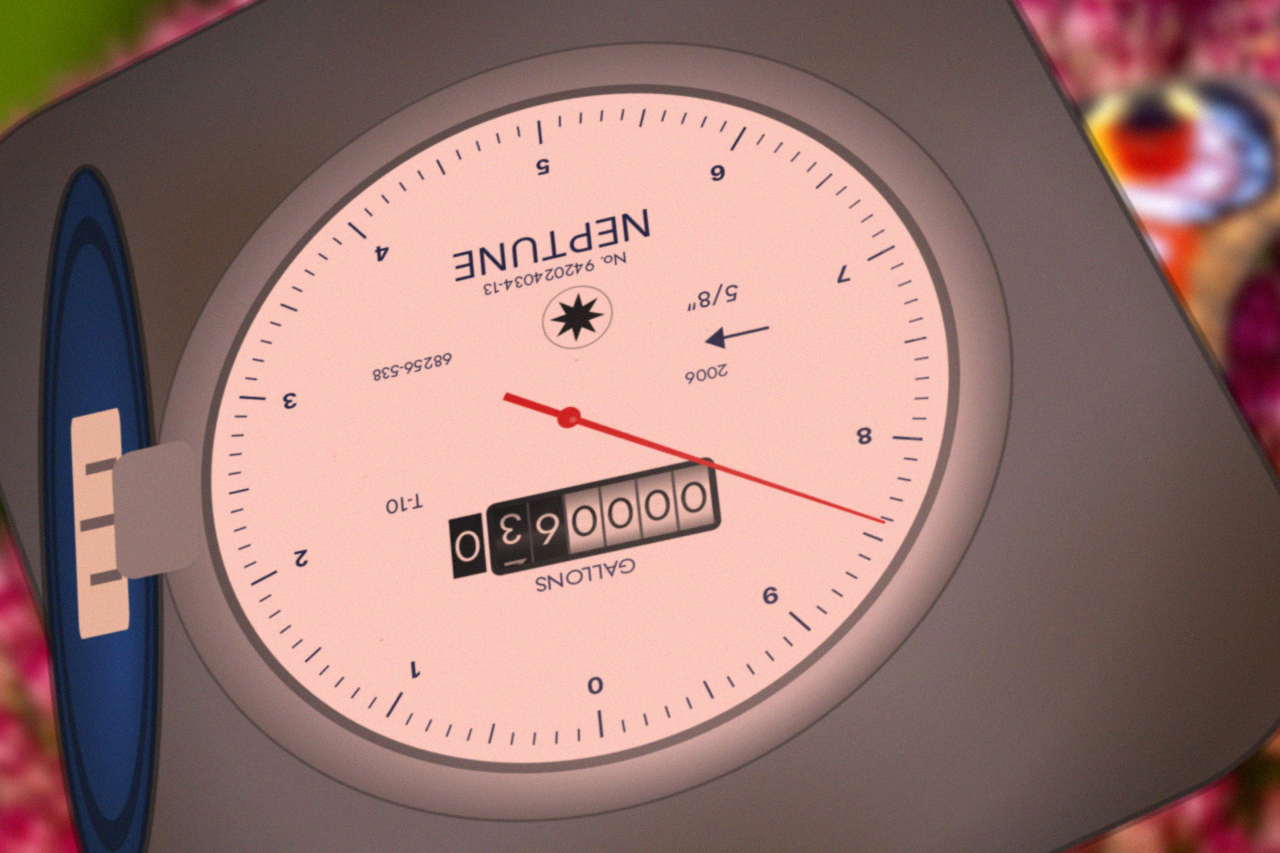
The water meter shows 628.4 (gal)
